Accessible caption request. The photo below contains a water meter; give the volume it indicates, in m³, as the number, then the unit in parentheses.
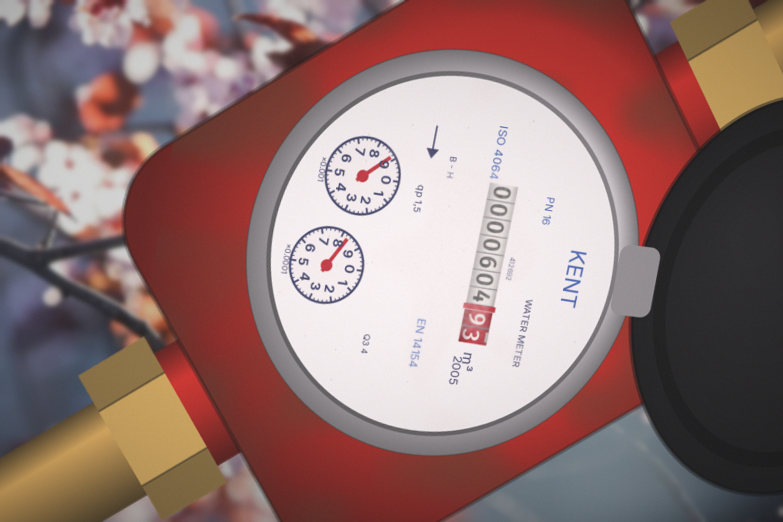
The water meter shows 604.9288 (m³)
